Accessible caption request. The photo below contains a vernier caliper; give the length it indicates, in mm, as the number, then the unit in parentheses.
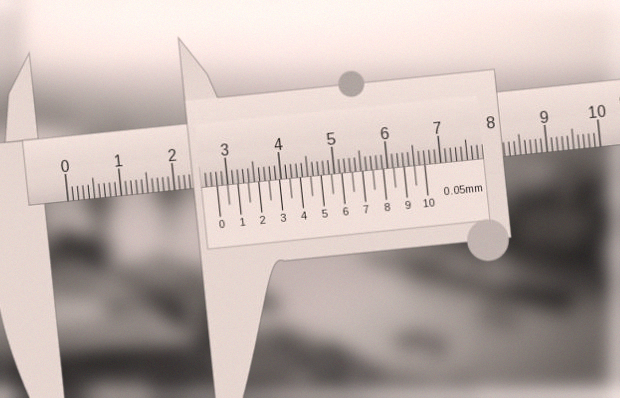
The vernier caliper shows 28.0 (mm)
